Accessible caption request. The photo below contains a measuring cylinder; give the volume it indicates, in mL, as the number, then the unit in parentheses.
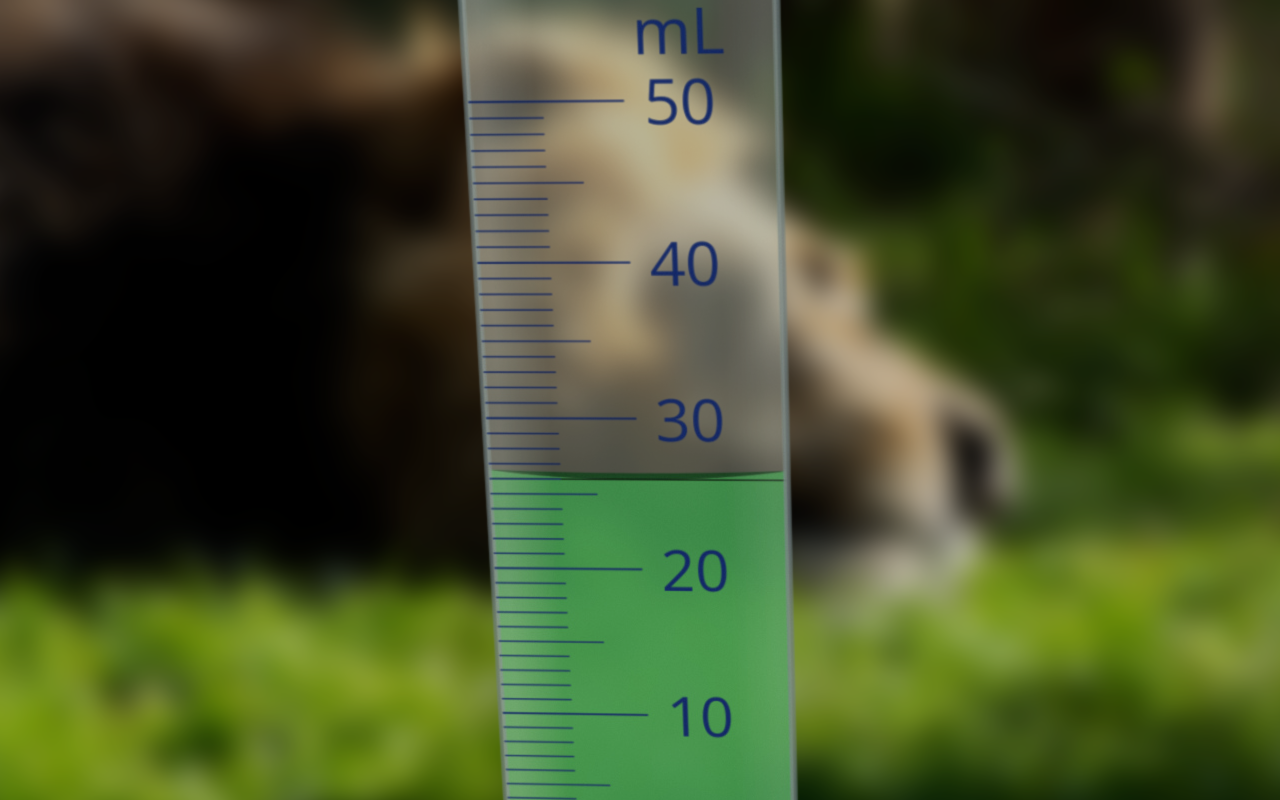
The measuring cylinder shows 26 (mL)
